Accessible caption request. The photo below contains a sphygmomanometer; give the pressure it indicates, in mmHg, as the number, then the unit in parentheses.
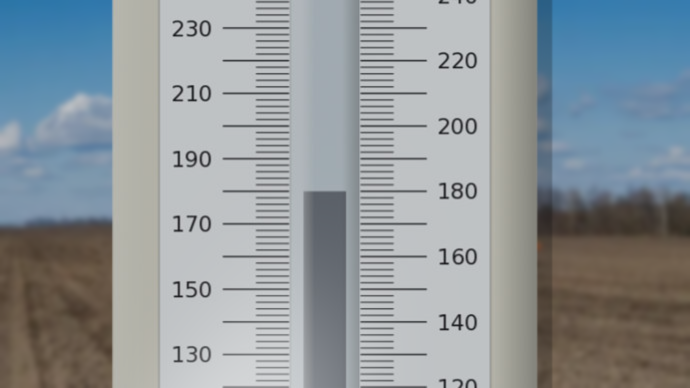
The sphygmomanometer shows 180 (mmHg)
